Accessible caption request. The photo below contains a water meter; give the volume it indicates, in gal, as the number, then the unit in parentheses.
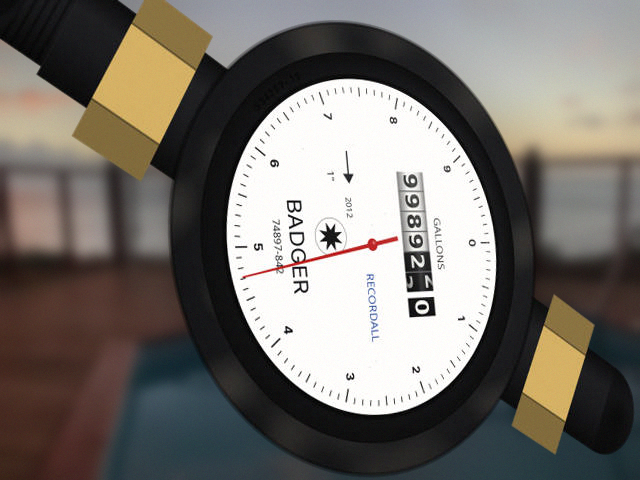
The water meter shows 9989224.7 (gal)
